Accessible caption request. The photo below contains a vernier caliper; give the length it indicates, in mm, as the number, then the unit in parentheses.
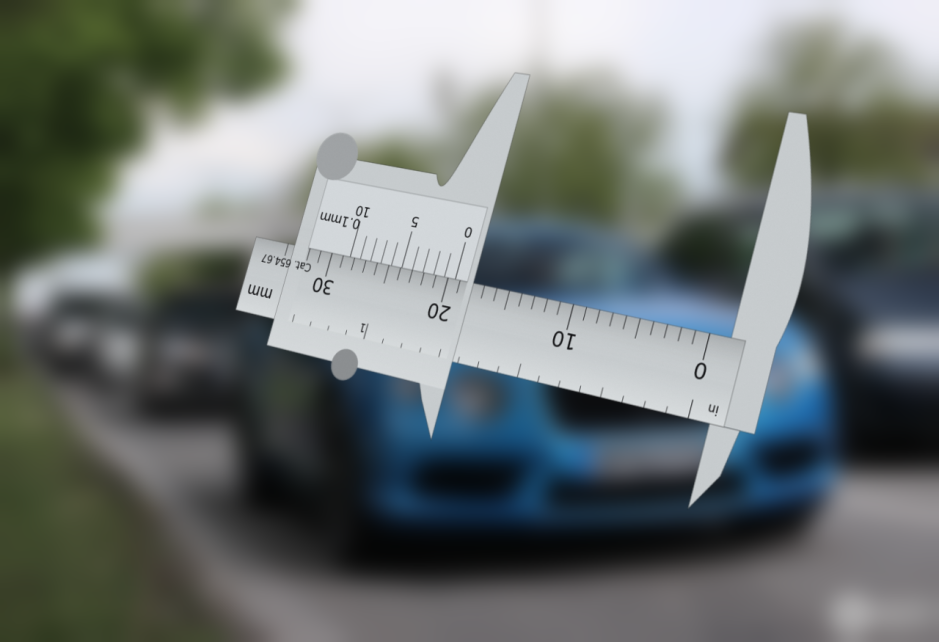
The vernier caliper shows 19.4 (mm)
